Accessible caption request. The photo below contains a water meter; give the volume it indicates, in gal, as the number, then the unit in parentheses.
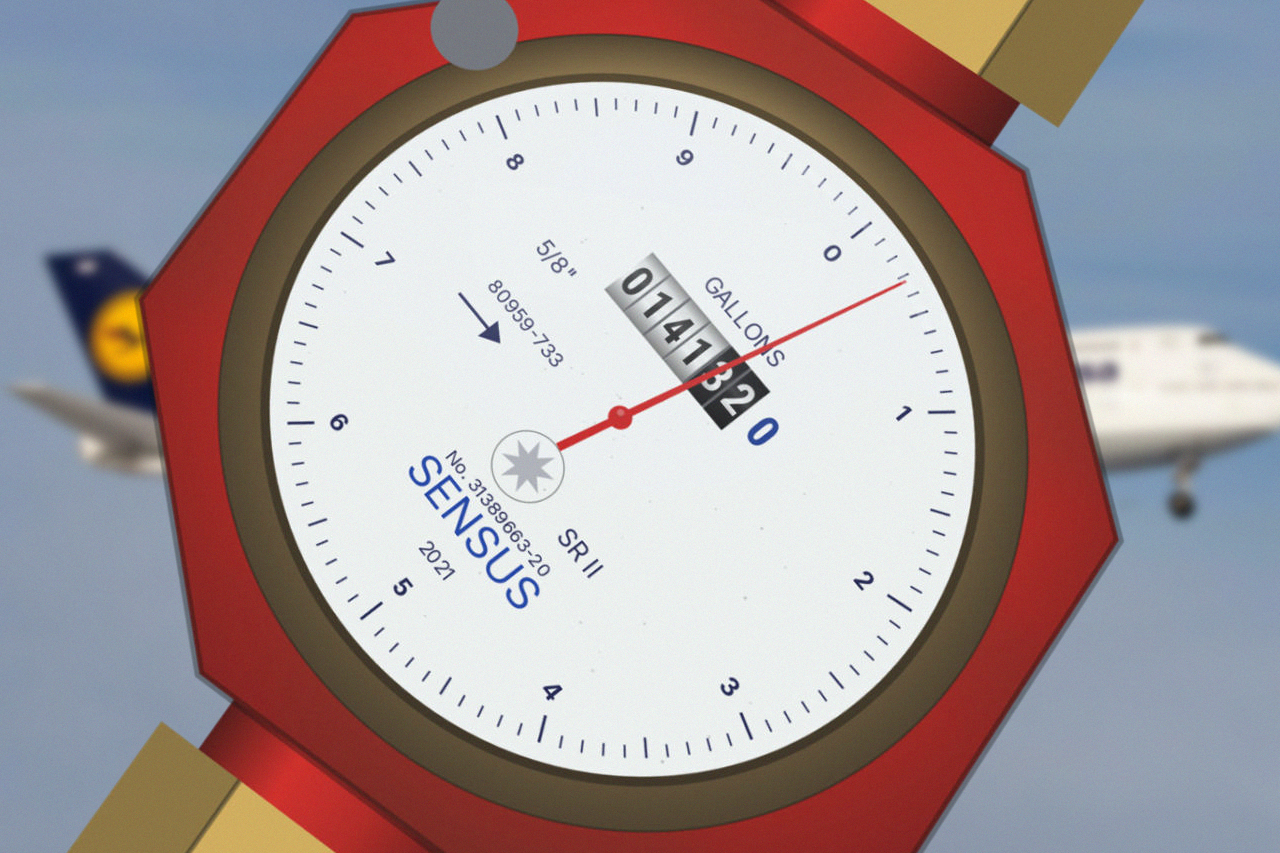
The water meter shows 141320.3 (gal)
